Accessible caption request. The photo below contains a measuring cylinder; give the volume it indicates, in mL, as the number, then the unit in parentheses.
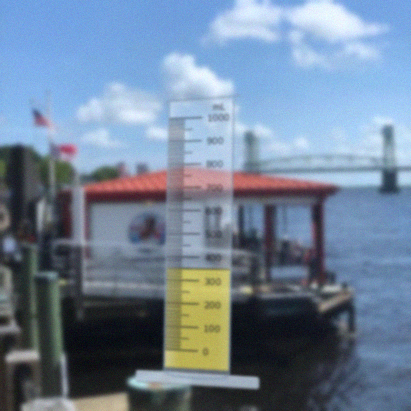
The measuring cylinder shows 350 (mL)
